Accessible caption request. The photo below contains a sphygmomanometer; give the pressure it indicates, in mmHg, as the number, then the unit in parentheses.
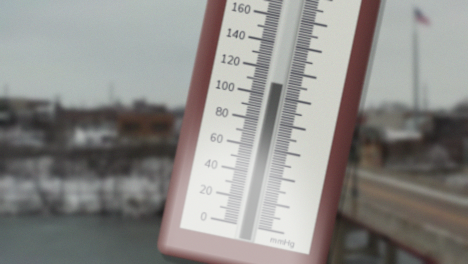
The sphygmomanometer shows 110 (mmHg)
